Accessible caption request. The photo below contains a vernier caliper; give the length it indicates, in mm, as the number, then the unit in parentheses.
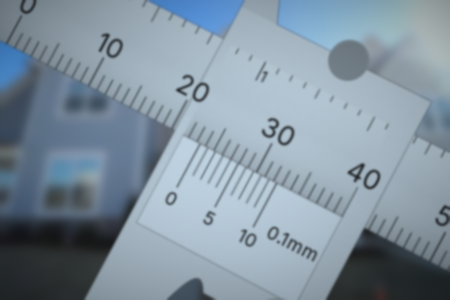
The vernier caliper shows 23.4 (mm)
